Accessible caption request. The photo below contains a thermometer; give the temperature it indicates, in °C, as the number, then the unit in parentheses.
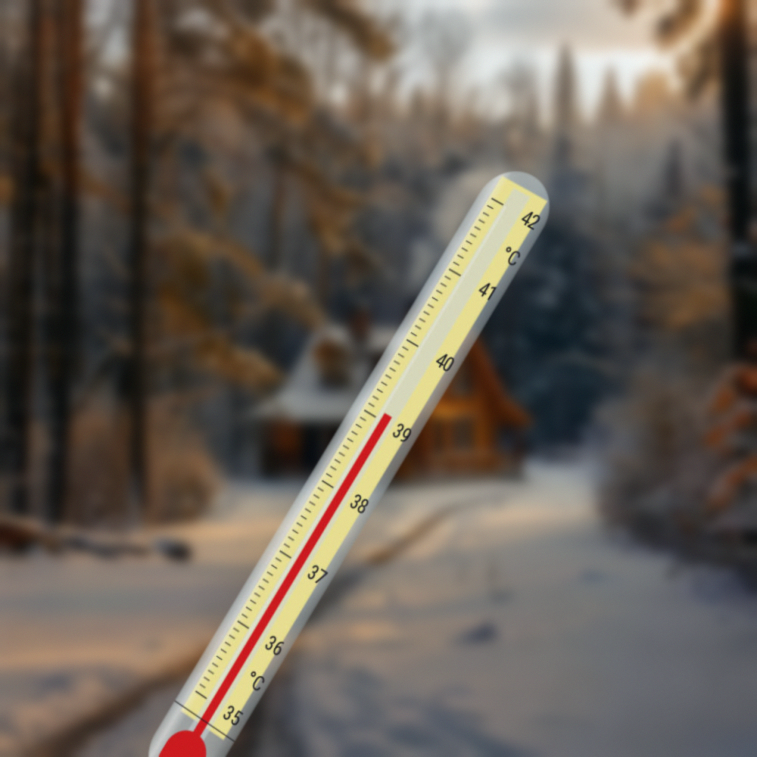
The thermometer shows 39.1 (°C)
